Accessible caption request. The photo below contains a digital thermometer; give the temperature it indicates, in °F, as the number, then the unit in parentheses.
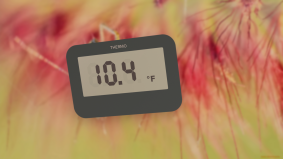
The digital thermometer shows 10.4 (°F)
